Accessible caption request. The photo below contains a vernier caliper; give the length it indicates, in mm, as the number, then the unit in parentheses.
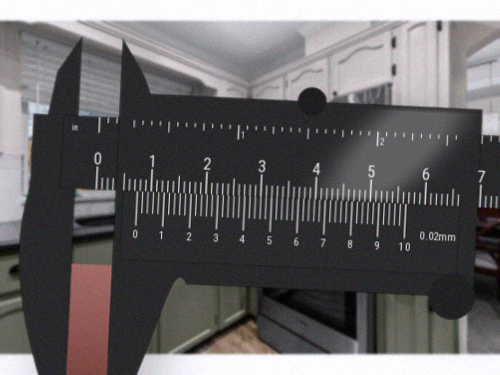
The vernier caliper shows 7.5 (mm)
